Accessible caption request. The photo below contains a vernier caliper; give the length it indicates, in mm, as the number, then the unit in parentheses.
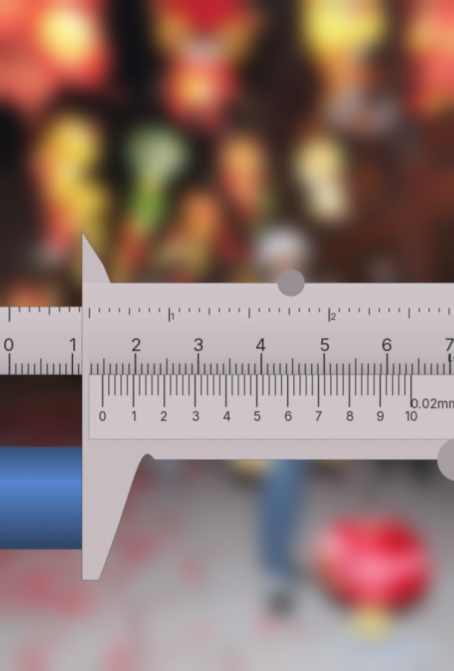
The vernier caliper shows 14.8 (mm)
